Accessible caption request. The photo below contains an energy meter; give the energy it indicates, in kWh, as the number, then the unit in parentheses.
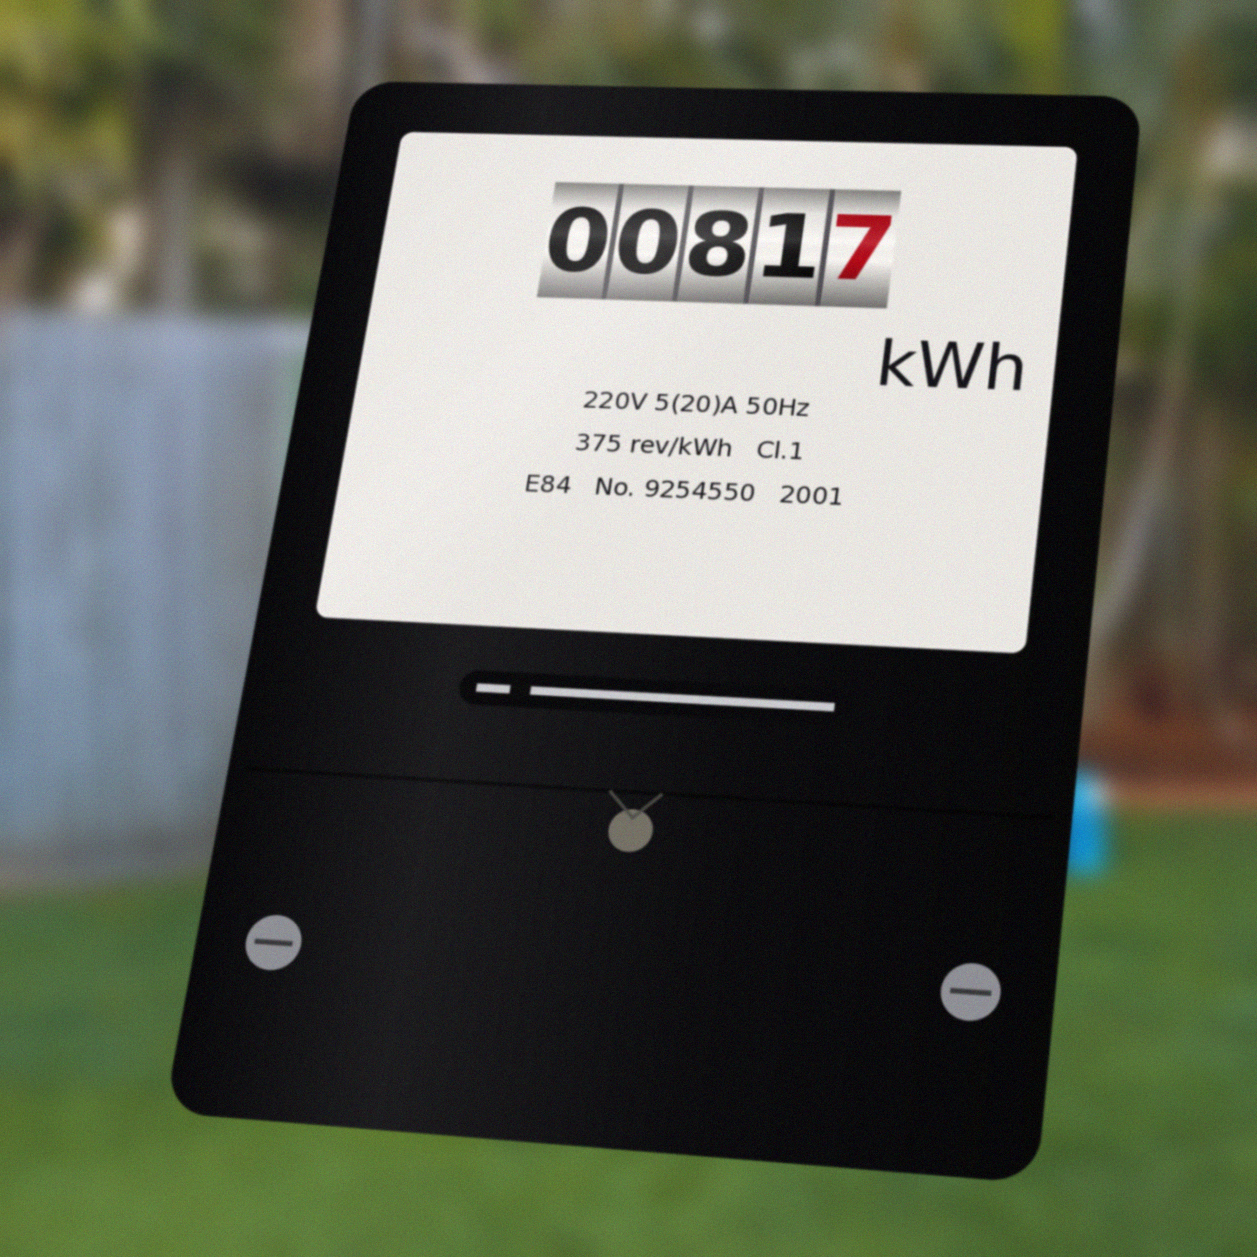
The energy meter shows 81.7 (kWh)
